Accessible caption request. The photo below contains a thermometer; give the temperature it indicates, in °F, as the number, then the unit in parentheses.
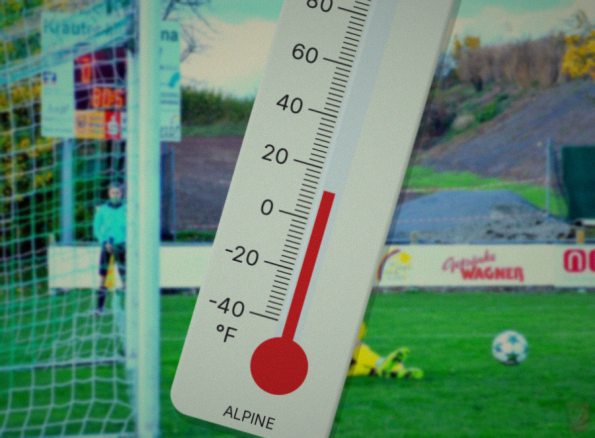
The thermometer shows 12 (°F)
